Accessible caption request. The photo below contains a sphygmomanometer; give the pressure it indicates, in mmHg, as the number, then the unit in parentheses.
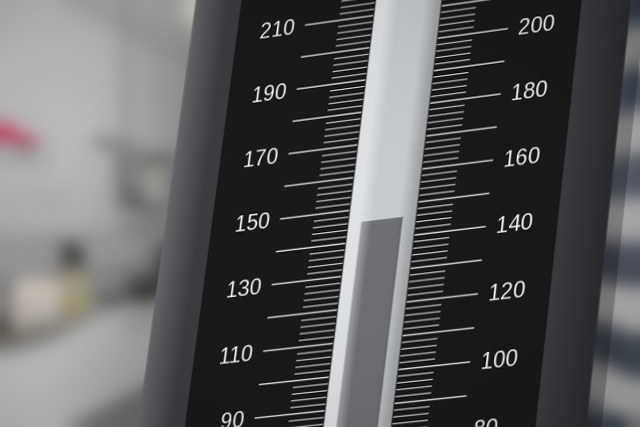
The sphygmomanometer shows 146 (mmHg)
